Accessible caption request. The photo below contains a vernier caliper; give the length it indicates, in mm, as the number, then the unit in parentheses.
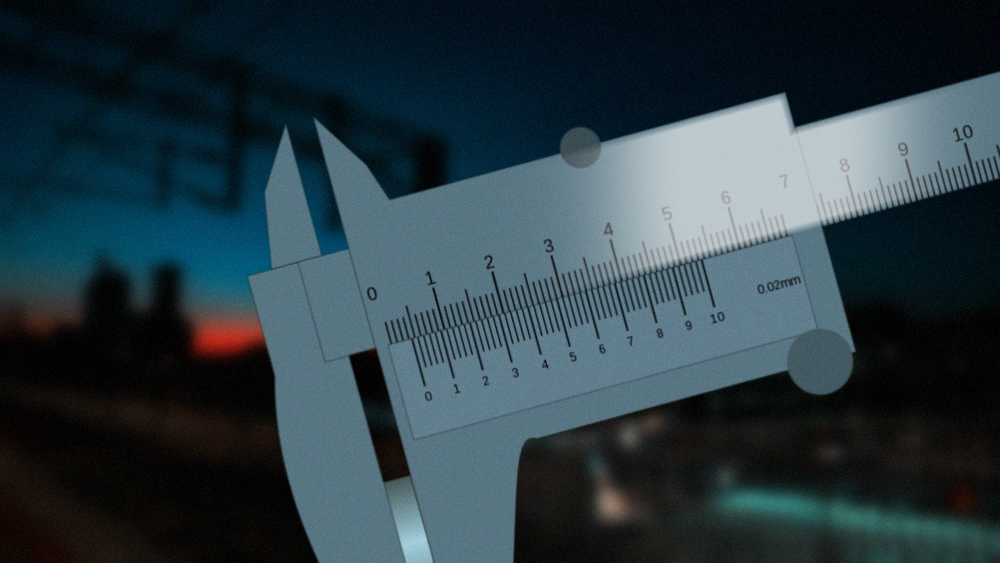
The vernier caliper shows 4.5 (mm)
